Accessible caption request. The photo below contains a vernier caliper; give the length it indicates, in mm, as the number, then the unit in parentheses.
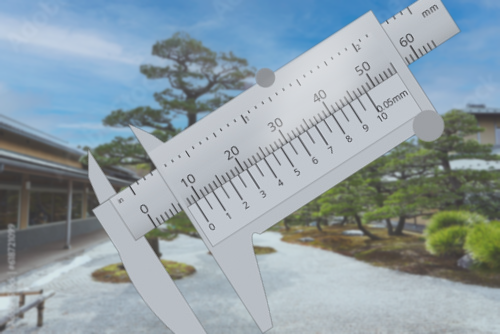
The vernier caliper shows 9.0 (mm)
